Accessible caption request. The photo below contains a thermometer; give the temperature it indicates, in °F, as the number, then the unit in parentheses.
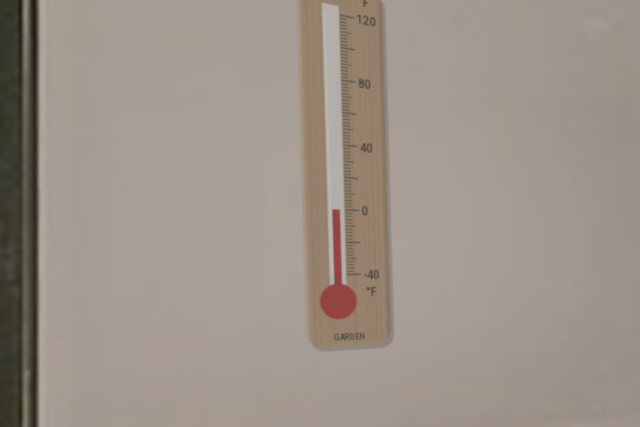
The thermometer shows 0 (°F)
